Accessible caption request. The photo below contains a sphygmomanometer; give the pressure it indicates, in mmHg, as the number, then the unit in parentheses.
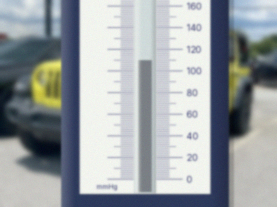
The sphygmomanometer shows 110 (mmHg)
